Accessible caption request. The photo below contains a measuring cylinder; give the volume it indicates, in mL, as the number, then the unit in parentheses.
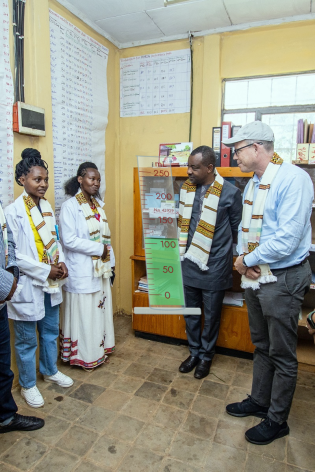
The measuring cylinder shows 110 (mL)
